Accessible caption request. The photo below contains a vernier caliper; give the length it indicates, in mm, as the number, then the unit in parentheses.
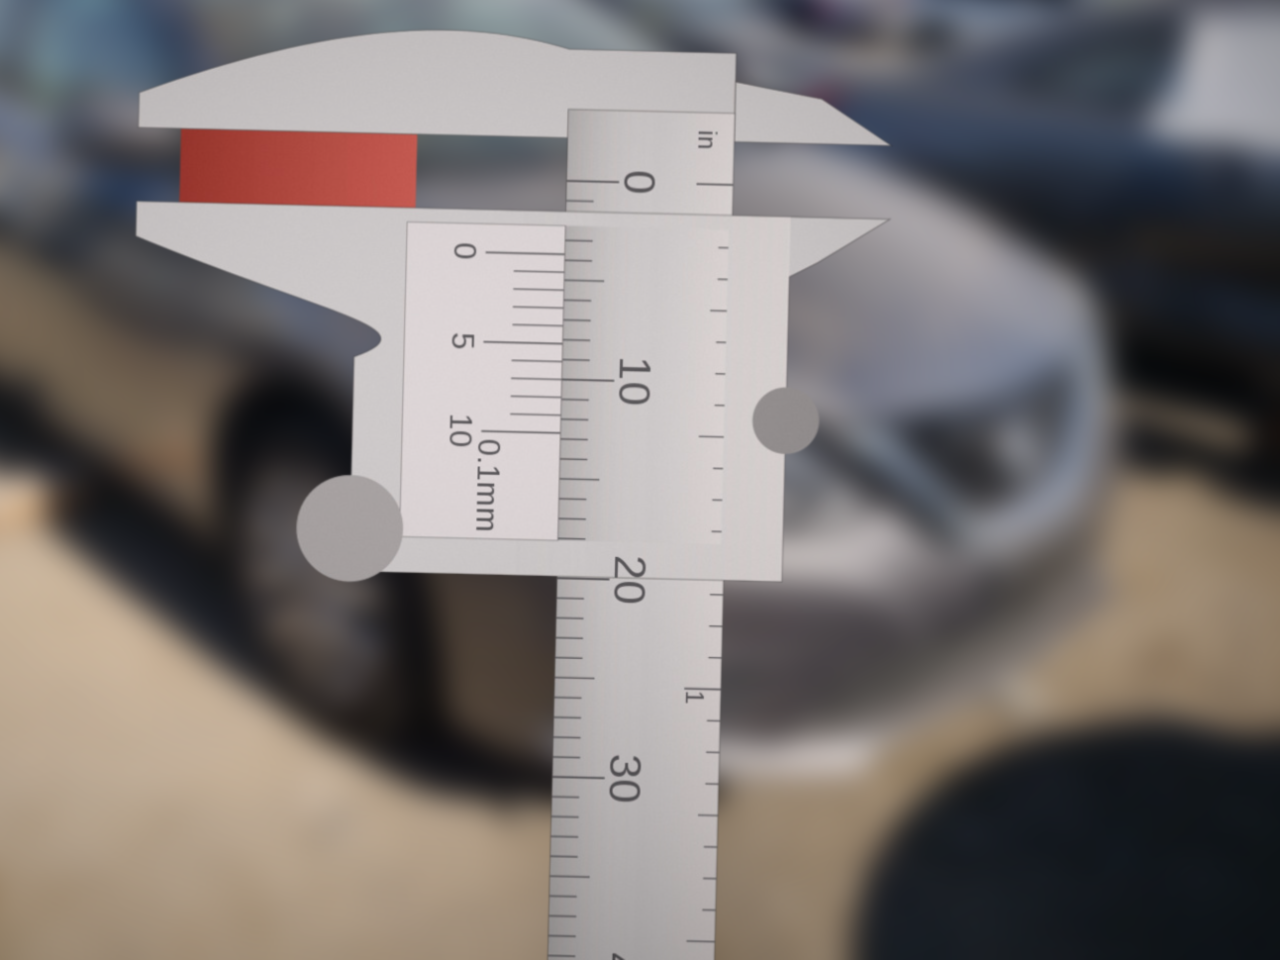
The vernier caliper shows 3.7 (mm)
